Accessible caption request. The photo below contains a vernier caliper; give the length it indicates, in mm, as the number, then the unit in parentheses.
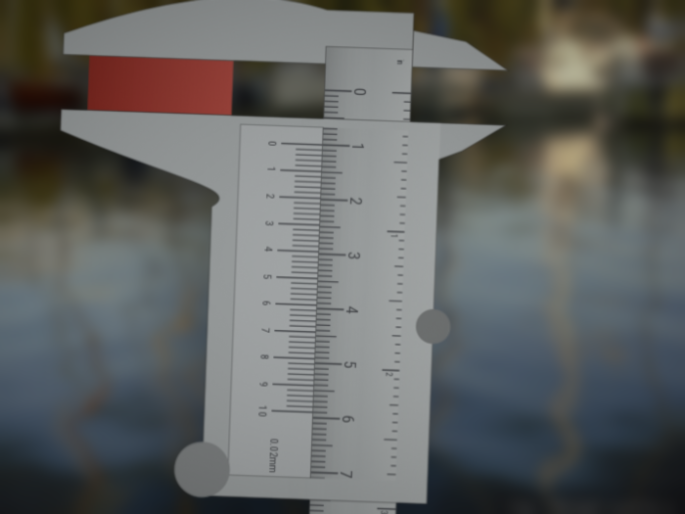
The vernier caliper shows 10.0 (mm)
